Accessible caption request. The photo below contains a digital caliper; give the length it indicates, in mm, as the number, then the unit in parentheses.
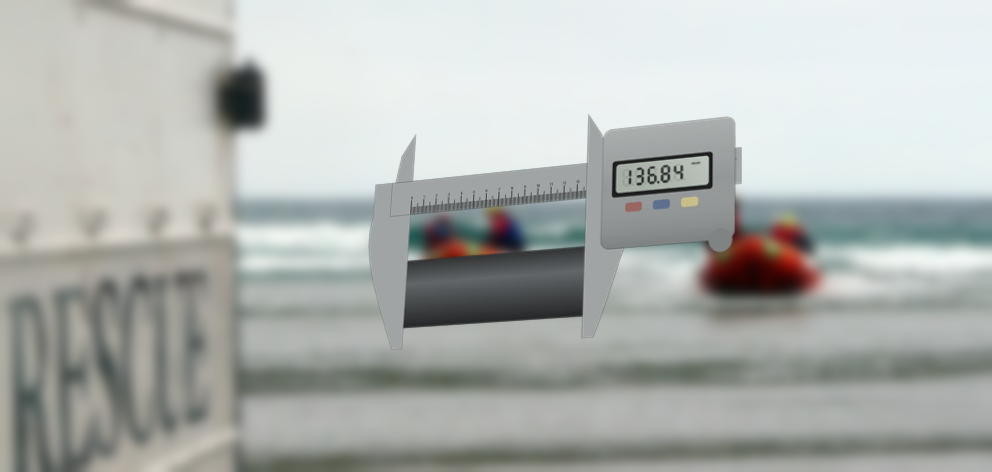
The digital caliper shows 136.84 (mm)
